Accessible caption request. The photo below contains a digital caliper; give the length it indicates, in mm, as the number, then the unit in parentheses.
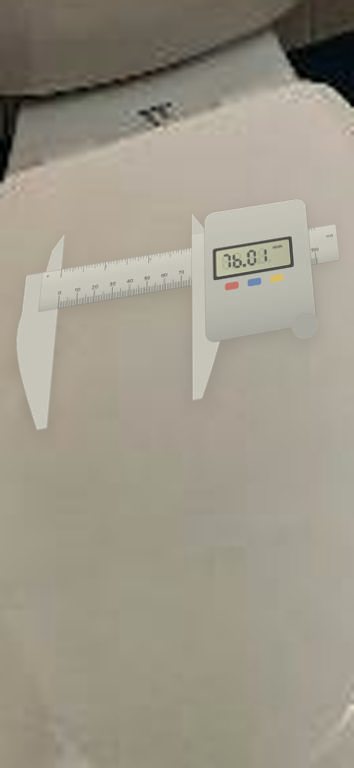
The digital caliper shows 76.01 (mm)
